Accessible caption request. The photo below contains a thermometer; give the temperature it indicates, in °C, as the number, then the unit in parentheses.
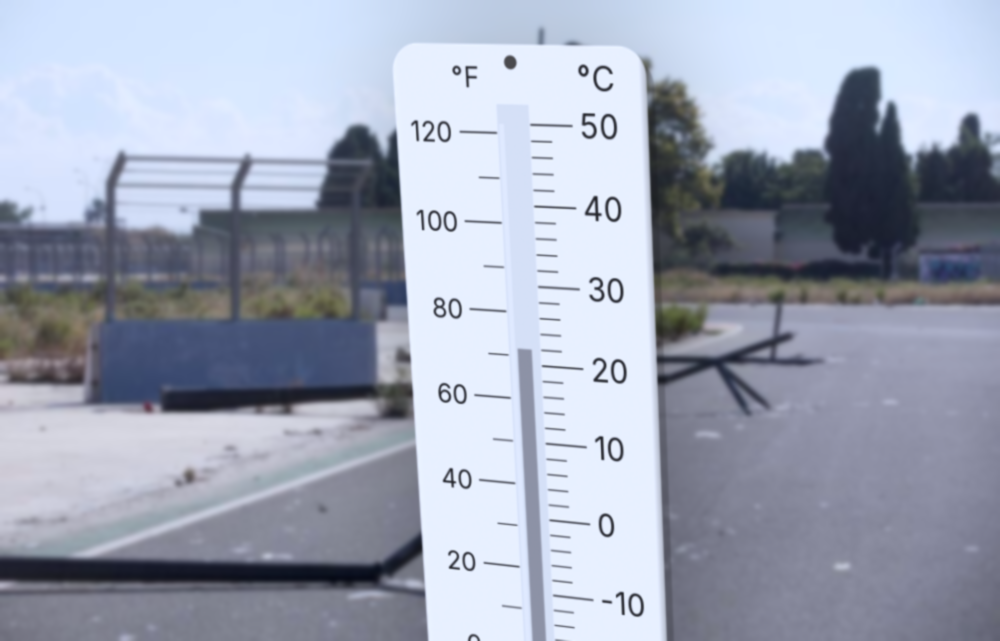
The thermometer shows 22 (°C)
